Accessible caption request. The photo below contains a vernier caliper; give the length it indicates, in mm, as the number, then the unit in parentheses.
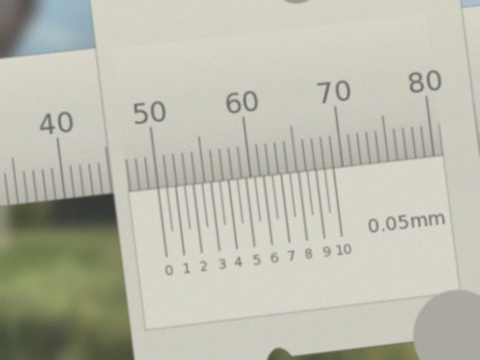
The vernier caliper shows 50.0 (mm)
